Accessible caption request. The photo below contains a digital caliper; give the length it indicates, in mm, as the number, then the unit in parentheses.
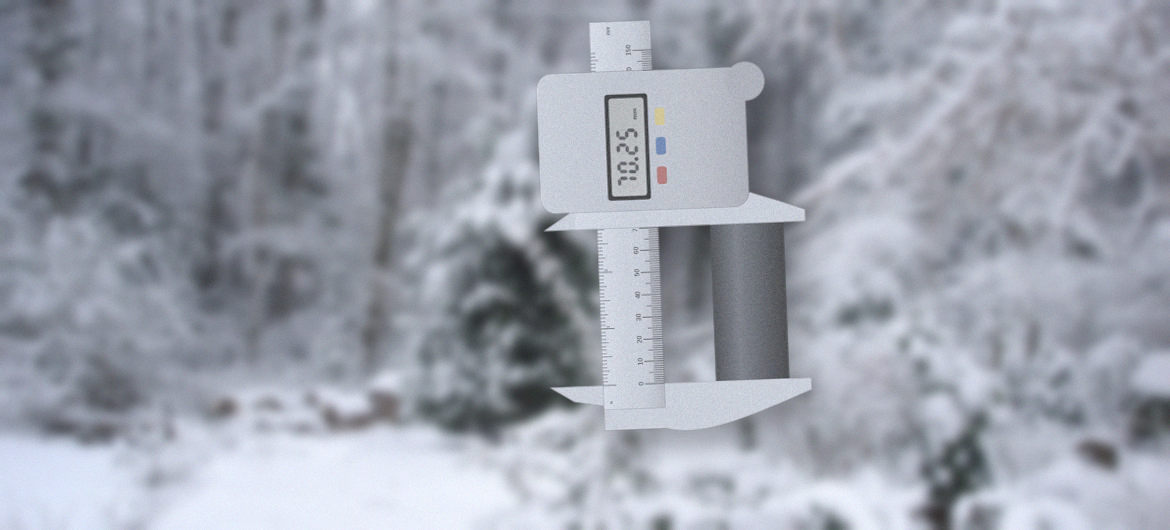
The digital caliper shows 70.25 (mm)
